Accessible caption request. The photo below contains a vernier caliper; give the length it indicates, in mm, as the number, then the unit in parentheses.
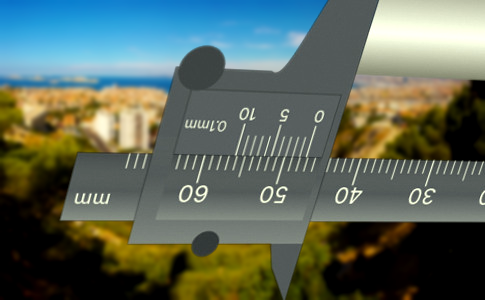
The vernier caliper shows 47.2 (mm)
